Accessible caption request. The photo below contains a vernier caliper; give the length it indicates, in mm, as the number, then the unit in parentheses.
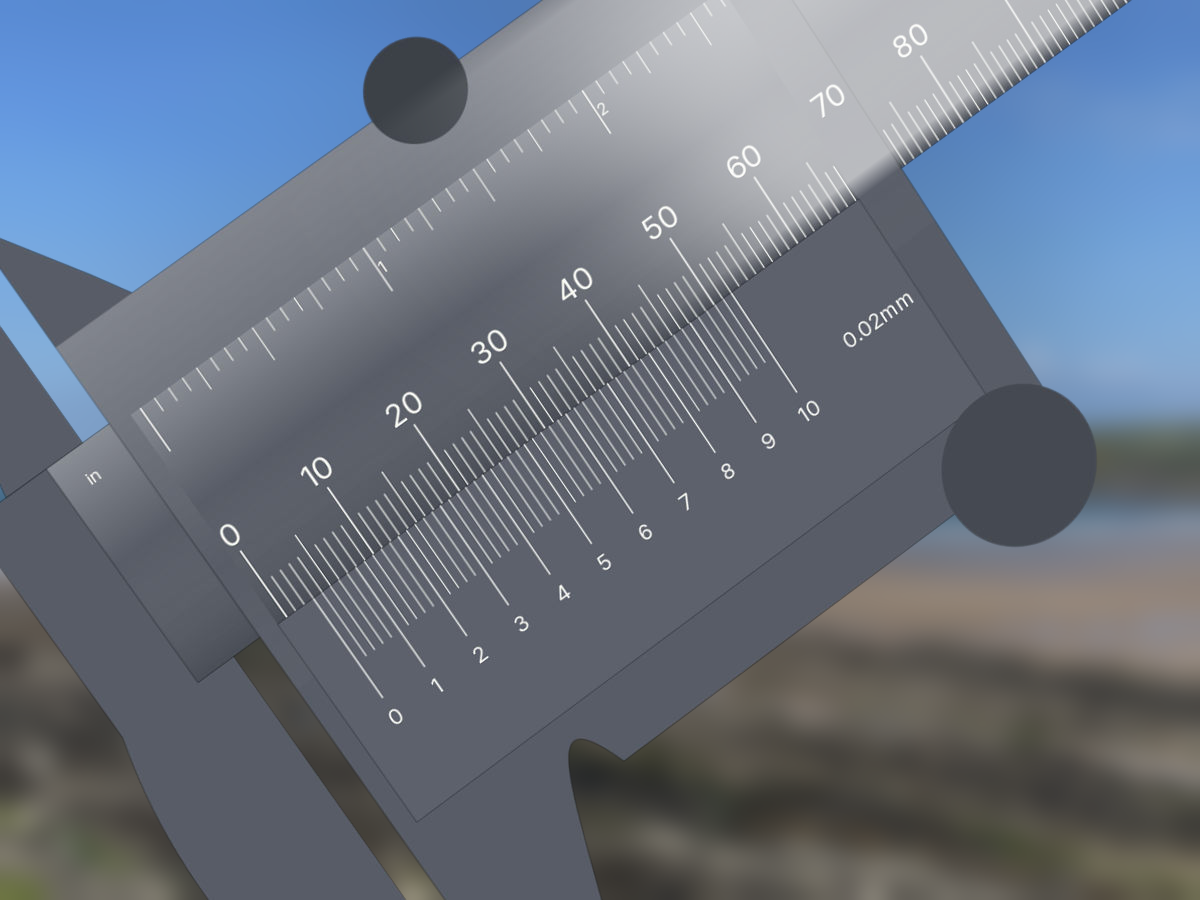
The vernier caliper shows 3.0 (mm)
